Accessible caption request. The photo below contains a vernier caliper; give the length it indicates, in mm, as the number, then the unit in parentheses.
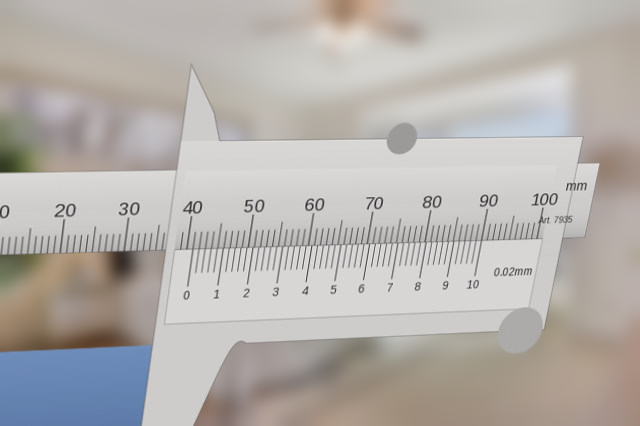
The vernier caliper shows 41.0 (mm)
